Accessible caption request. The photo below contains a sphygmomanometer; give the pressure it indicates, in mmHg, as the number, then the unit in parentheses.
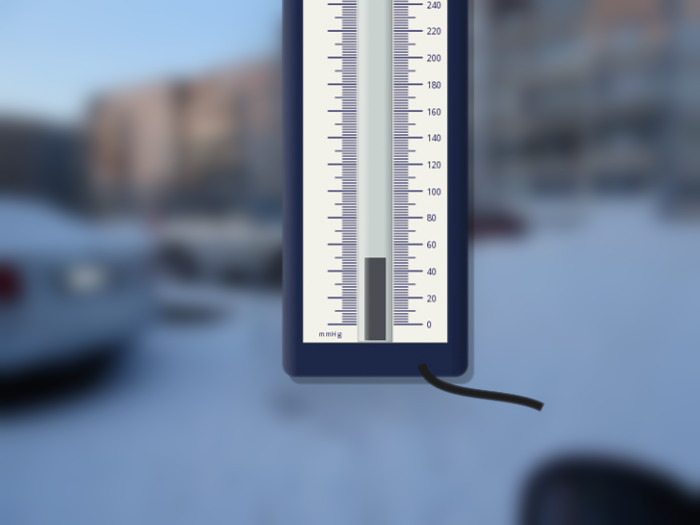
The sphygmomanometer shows 50 (mmHg)
